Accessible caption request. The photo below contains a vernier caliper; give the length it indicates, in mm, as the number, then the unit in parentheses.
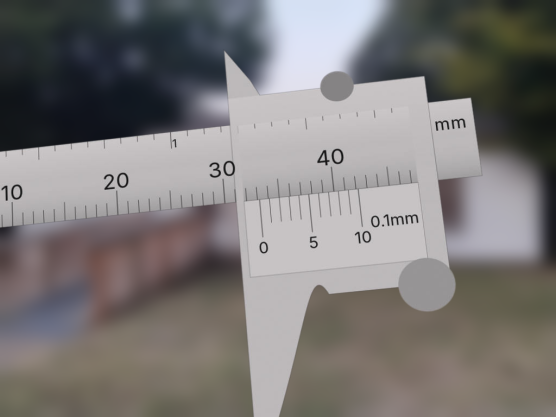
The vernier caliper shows 33.2 (mm)
